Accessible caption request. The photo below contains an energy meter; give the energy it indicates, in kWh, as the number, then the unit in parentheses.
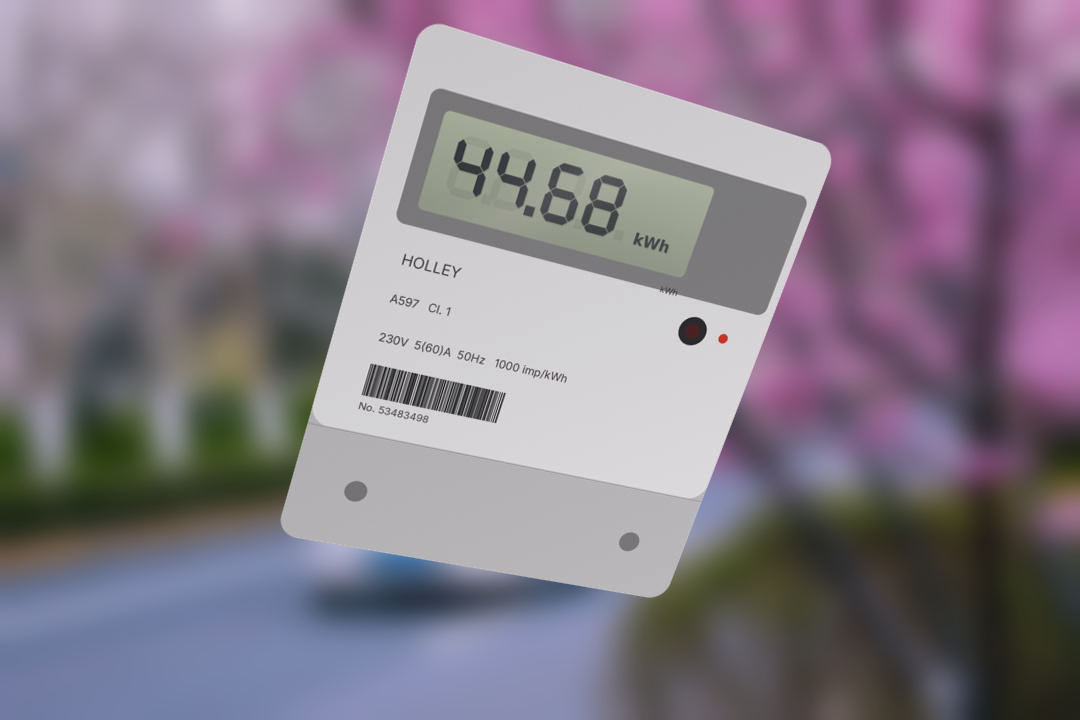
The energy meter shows 44.68 (kWh)
